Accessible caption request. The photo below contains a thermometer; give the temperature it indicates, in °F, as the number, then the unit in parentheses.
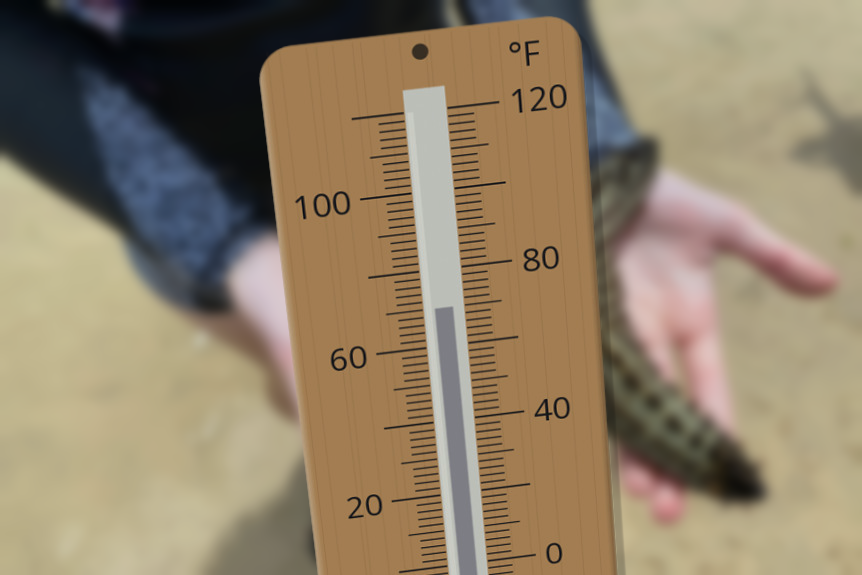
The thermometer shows 70 (°F)
